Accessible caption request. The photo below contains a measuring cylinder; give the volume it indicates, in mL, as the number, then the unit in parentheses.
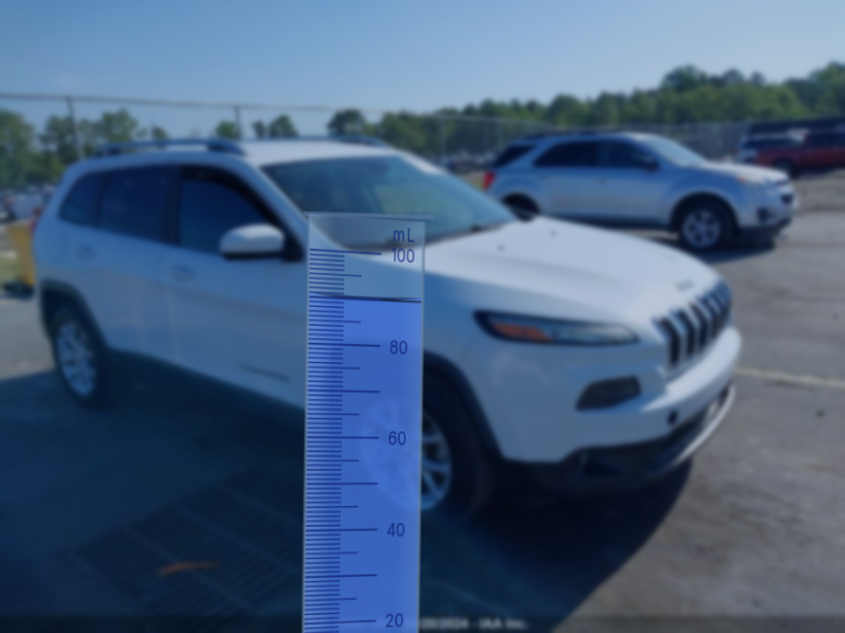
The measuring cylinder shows 90 (mL)
